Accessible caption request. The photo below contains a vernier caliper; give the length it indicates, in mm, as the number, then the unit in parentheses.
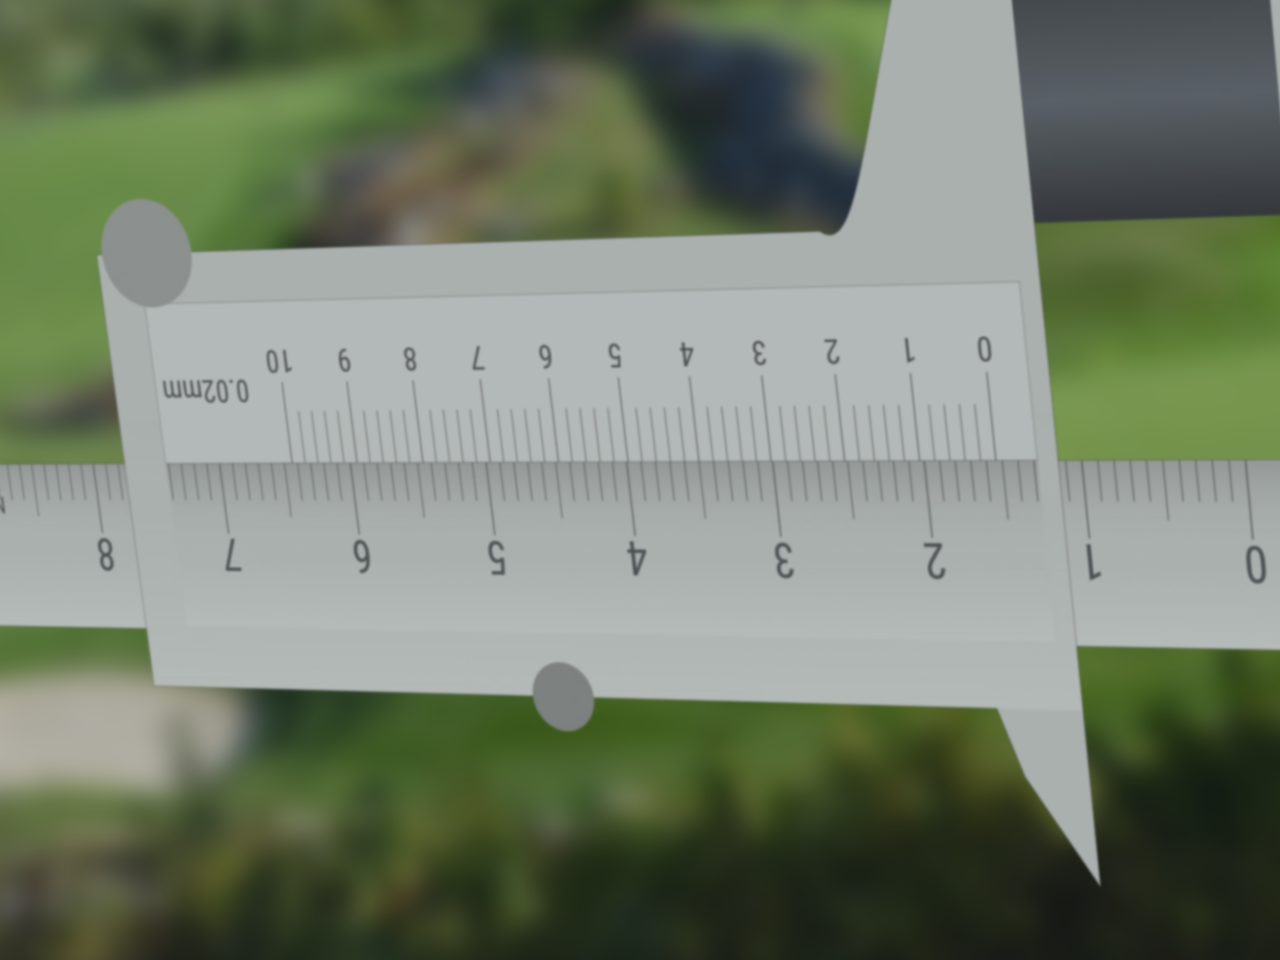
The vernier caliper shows 15.4 (mm)
